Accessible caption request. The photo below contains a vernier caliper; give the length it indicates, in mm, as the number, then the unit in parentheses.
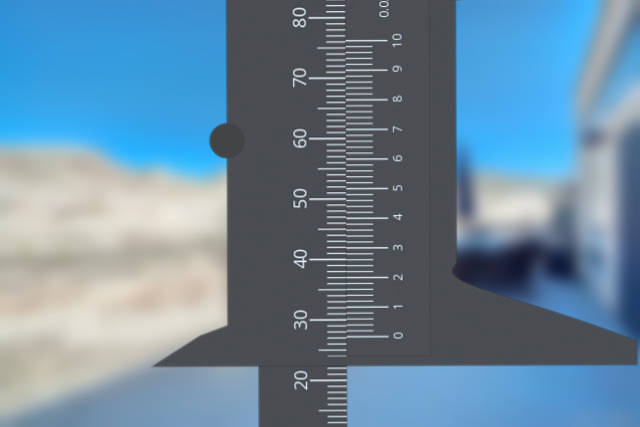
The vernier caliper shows 27.2 (mm)
